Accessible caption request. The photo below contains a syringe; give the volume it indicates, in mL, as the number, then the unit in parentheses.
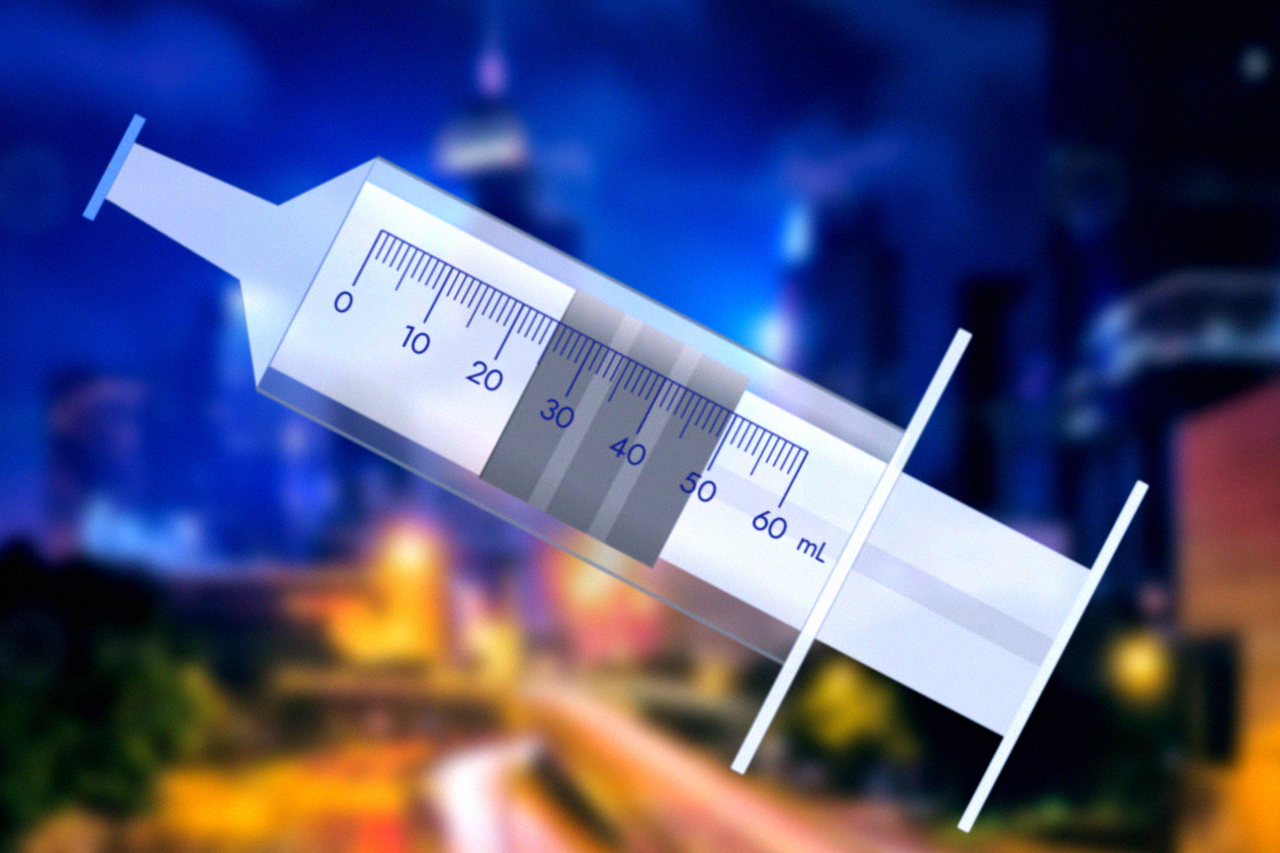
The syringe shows 25 (mL)
